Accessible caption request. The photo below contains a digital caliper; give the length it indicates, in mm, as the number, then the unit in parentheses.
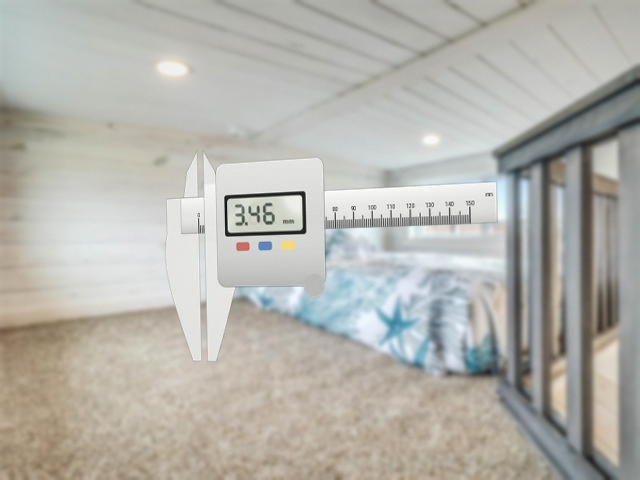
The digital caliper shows 3.46 (mm)
